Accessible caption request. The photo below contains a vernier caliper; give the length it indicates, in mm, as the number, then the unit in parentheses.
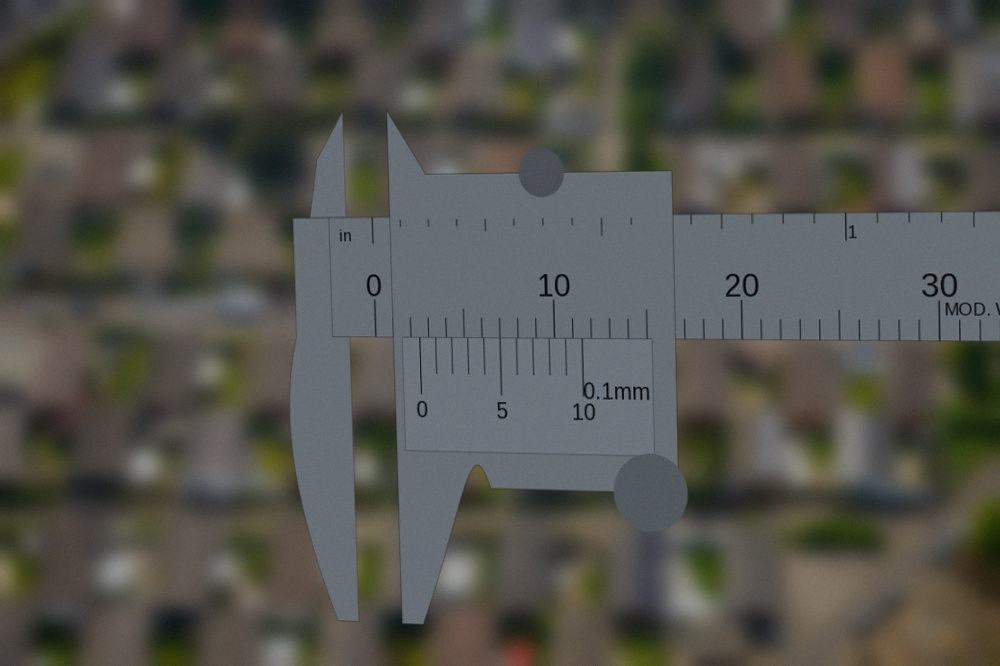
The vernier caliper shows 2.5 (mm)
